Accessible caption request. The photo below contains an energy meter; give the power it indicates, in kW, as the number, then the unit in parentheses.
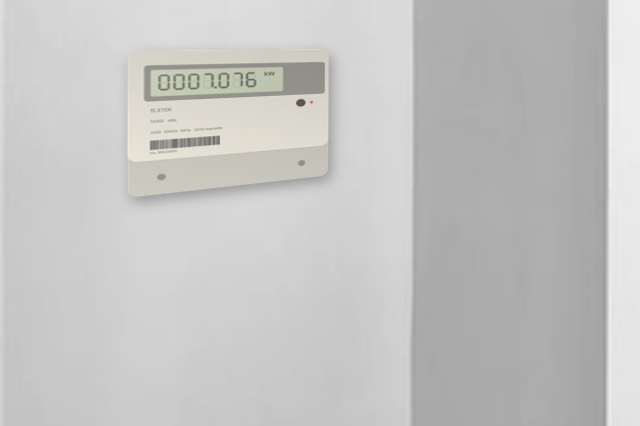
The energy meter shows 7.076 (kW)
